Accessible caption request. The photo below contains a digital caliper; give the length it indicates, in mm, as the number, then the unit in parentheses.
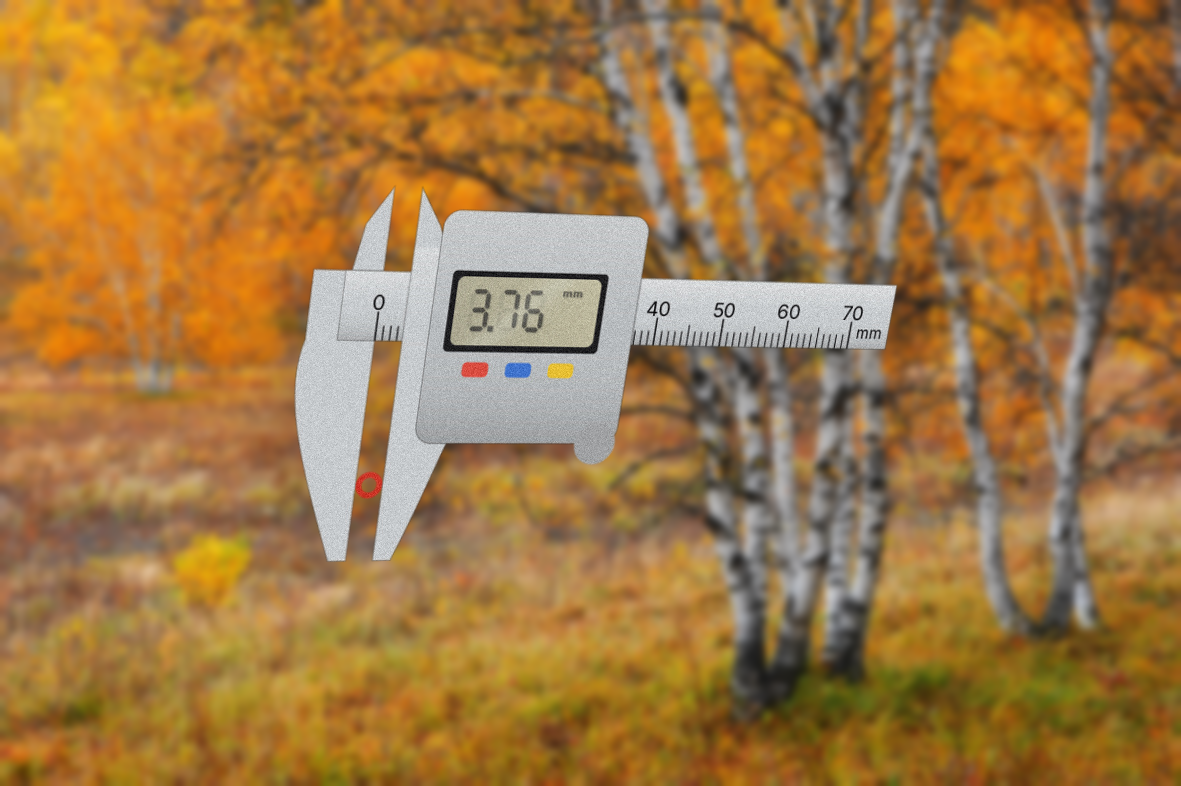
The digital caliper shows 3.76 (mm)
